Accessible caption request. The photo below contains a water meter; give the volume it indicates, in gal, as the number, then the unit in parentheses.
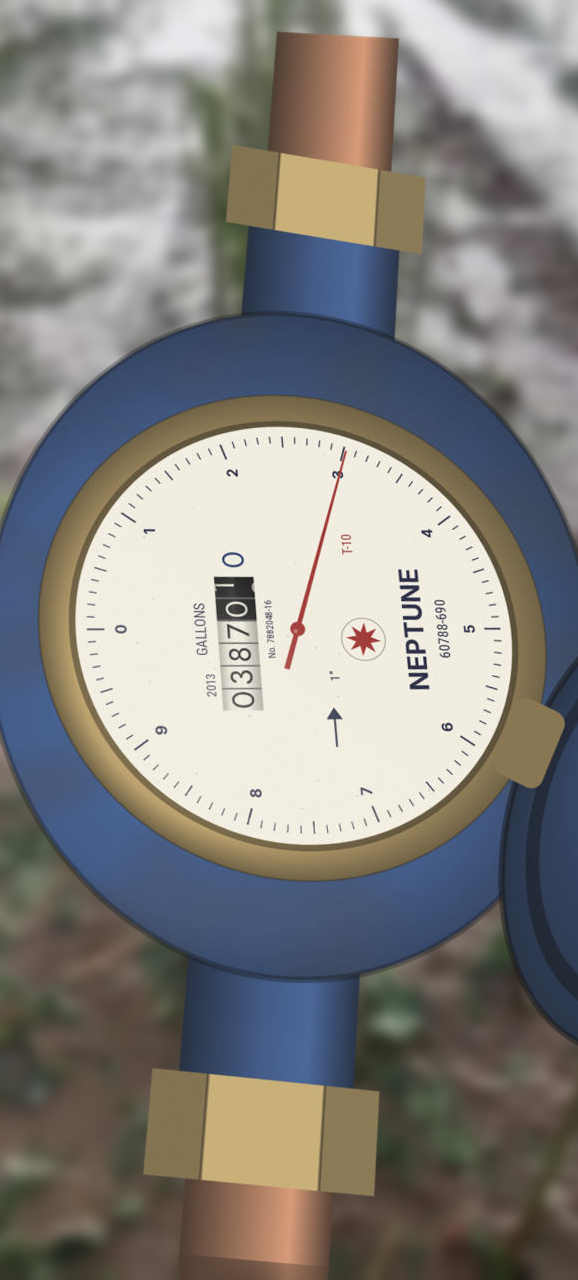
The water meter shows 387013.0 (gal)
